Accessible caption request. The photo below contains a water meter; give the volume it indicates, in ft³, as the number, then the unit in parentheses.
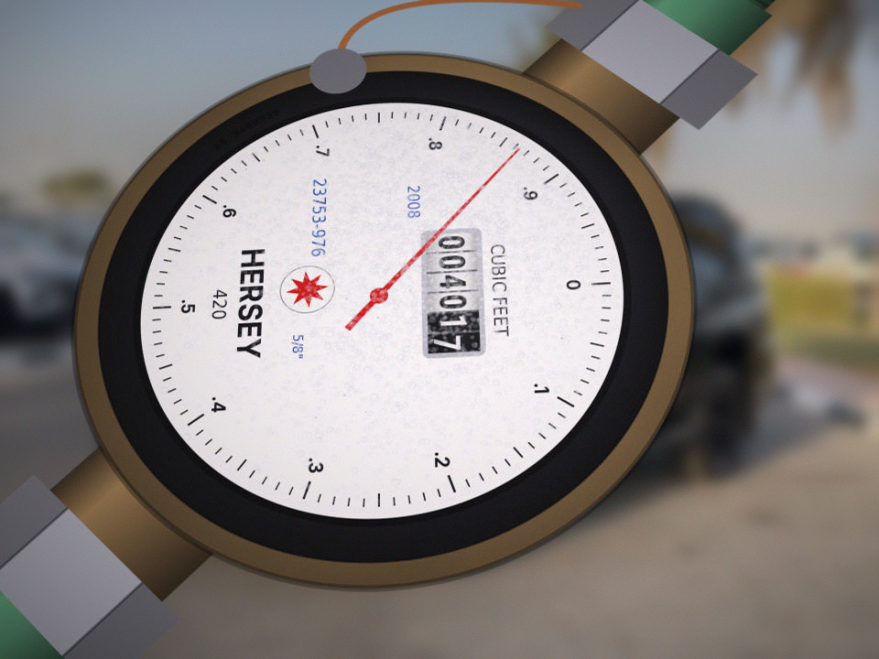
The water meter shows 4016.86 (ft³)
